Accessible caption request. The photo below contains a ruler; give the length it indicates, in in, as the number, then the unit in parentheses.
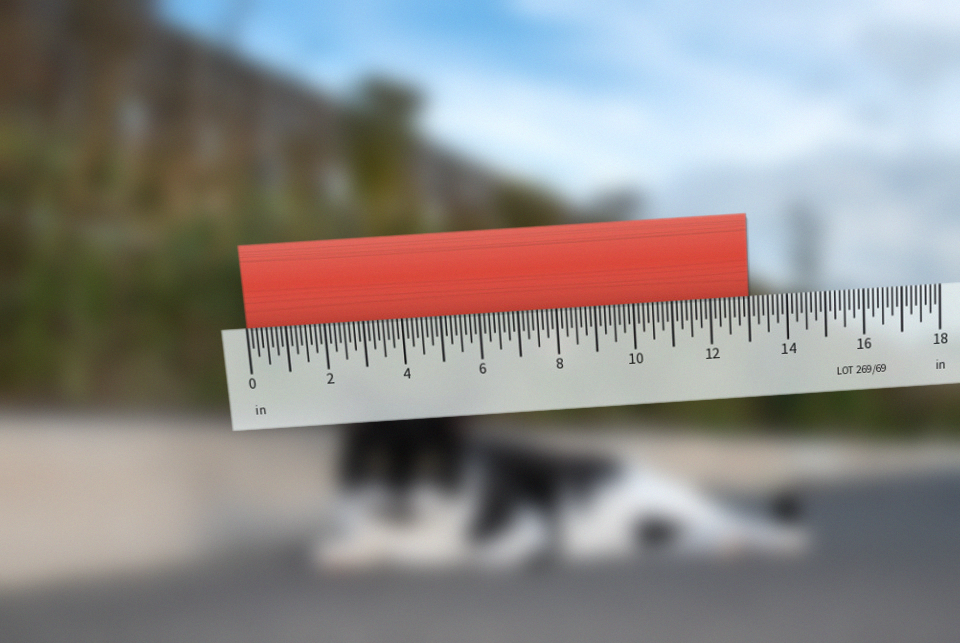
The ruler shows 13 (in)
